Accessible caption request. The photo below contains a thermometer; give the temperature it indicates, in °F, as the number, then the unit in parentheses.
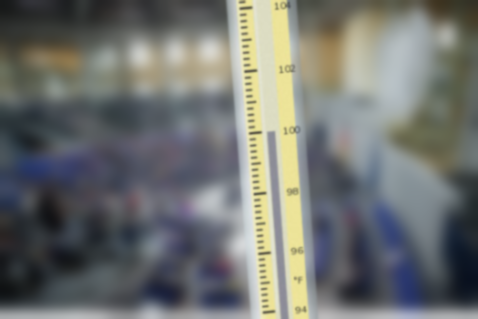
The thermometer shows 100 (°F)
